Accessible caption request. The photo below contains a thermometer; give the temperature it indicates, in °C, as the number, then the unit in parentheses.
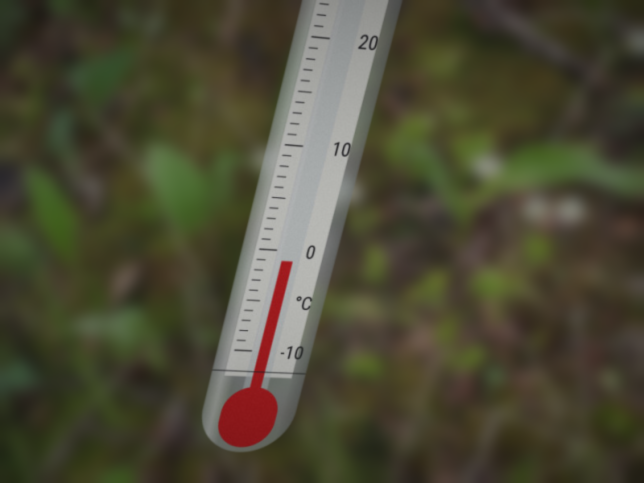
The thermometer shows -1 (°C)
